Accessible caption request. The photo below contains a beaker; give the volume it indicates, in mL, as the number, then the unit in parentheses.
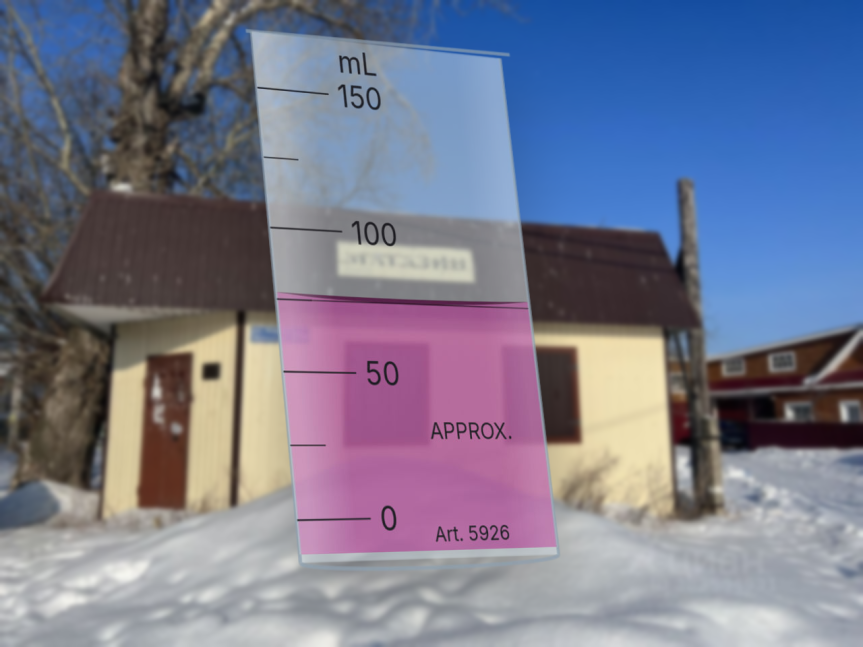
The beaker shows 75 (mL)
